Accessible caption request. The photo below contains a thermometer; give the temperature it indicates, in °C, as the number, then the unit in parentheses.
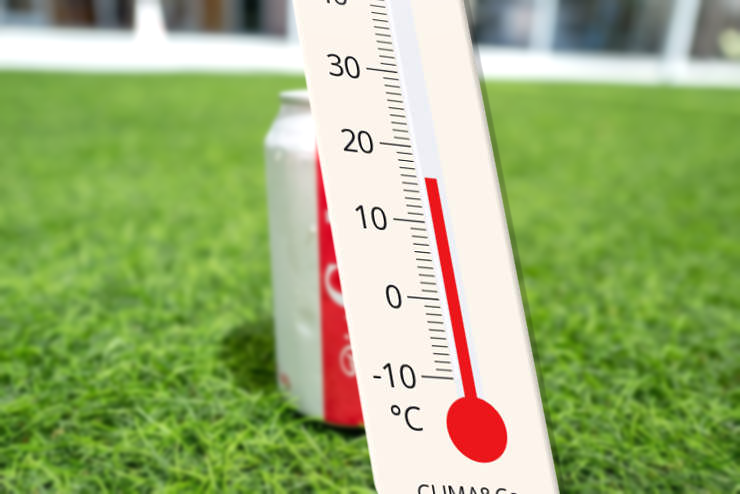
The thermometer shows 16 (°C)
